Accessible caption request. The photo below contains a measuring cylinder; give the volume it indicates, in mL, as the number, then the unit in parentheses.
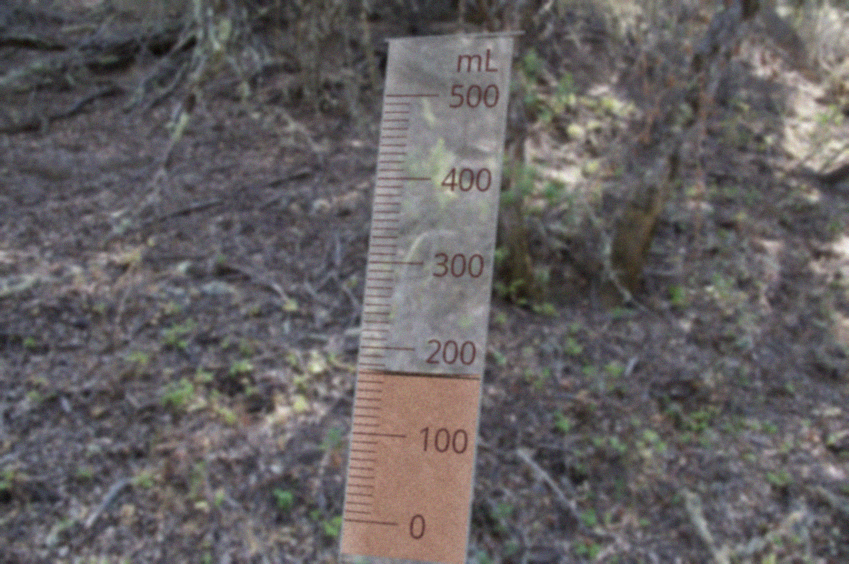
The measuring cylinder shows 170 (mL)
